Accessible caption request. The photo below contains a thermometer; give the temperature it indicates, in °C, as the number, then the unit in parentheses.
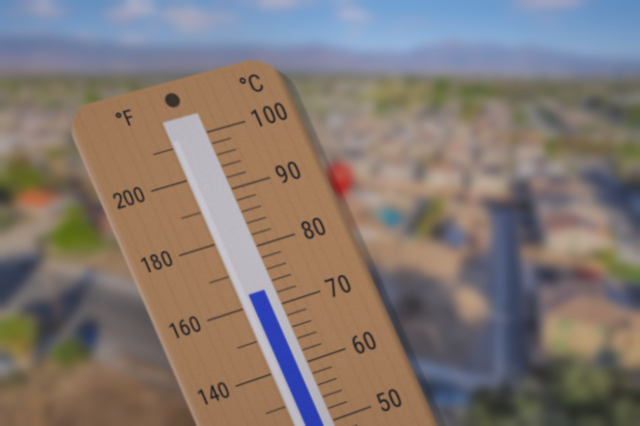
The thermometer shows 73 (°C)
